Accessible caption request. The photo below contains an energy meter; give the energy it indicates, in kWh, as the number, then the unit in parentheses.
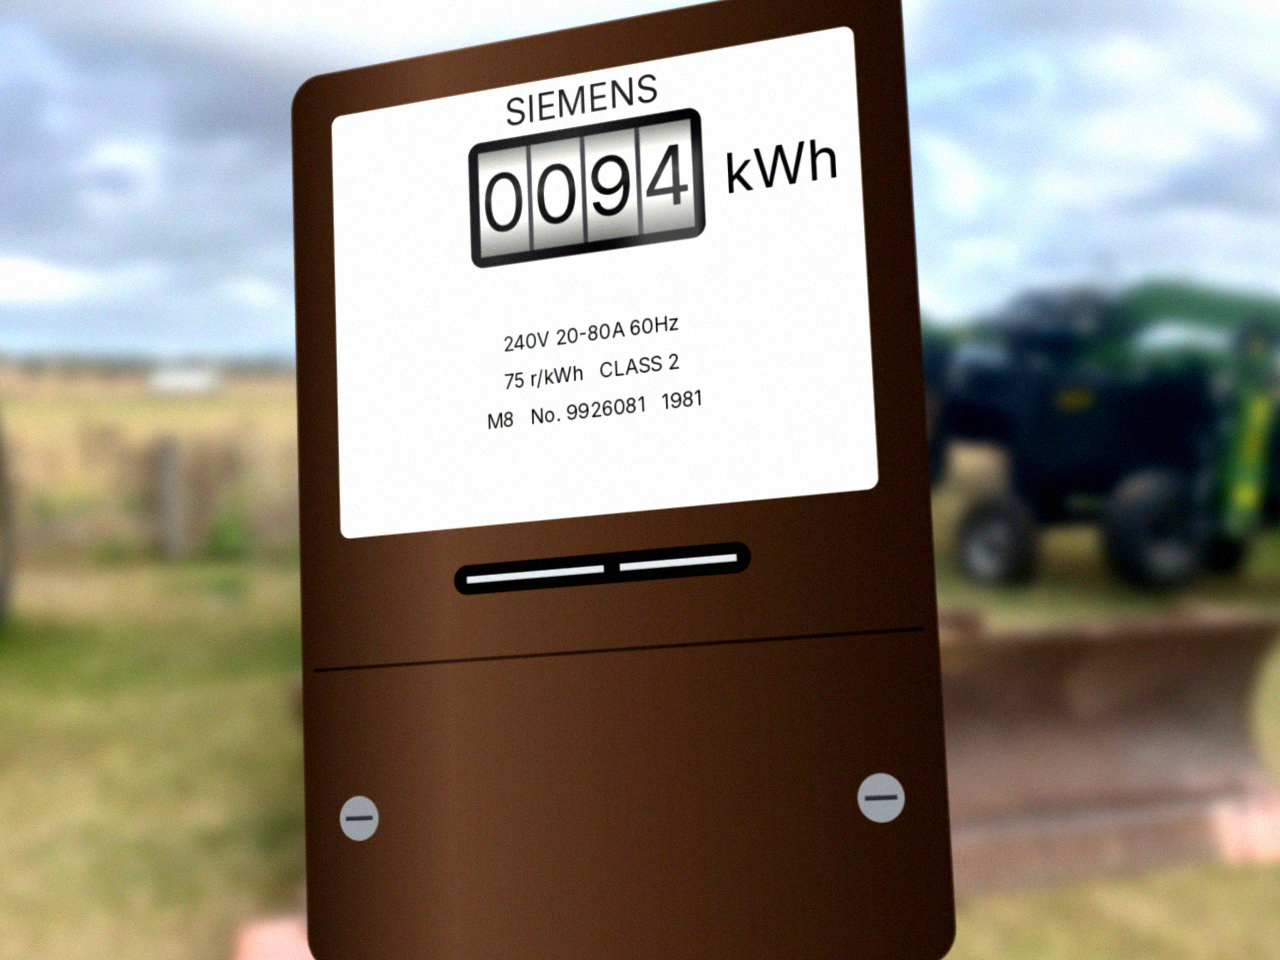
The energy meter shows 94 (kWh)
